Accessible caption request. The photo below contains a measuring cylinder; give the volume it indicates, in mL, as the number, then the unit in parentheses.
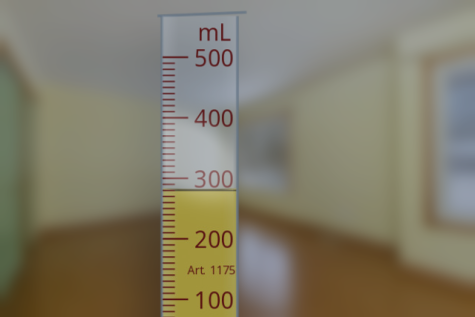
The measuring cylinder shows 280 (mL)
